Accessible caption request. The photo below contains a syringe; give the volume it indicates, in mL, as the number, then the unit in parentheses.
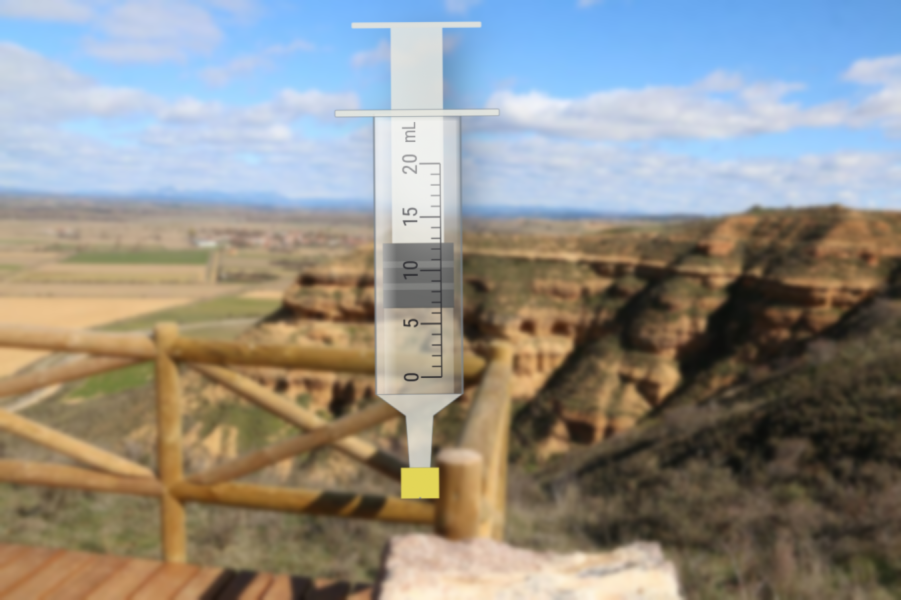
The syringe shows 6.5 (mL)
